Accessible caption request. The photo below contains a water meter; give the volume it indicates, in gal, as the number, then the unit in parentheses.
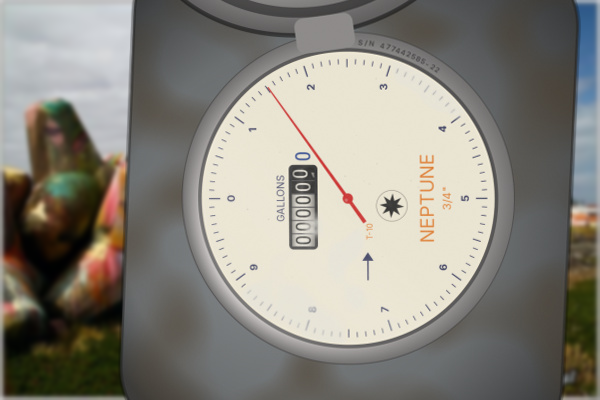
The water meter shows 1.5 (gal)
